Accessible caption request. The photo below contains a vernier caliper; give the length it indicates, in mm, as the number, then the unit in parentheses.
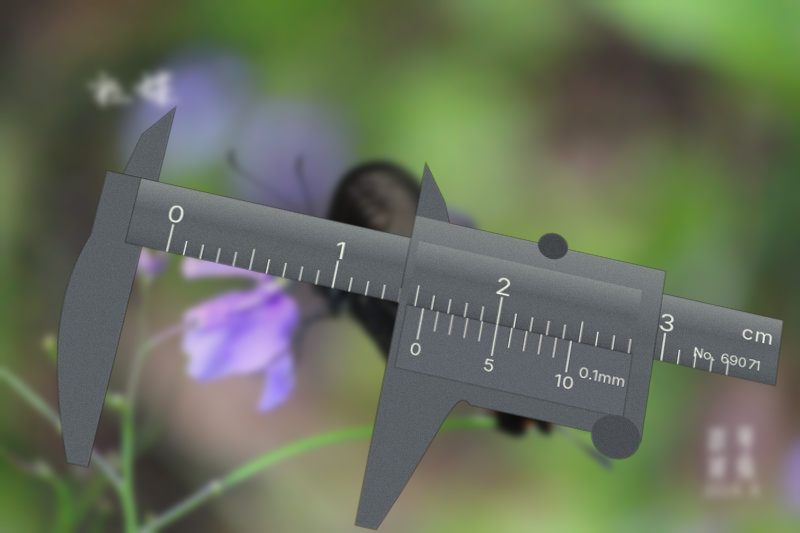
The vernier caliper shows 15.5 (mm)
